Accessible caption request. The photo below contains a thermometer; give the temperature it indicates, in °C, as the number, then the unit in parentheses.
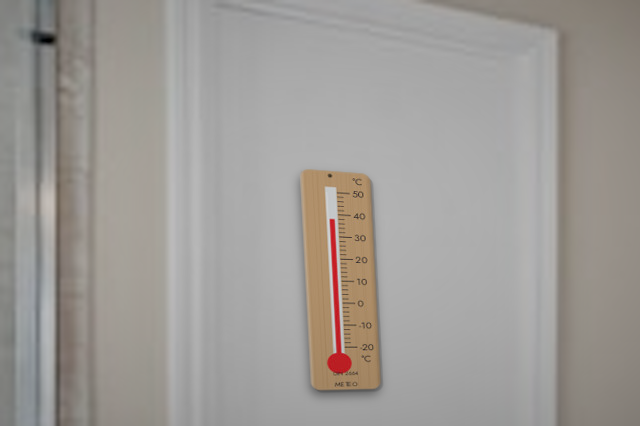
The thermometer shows 38 (°C)
